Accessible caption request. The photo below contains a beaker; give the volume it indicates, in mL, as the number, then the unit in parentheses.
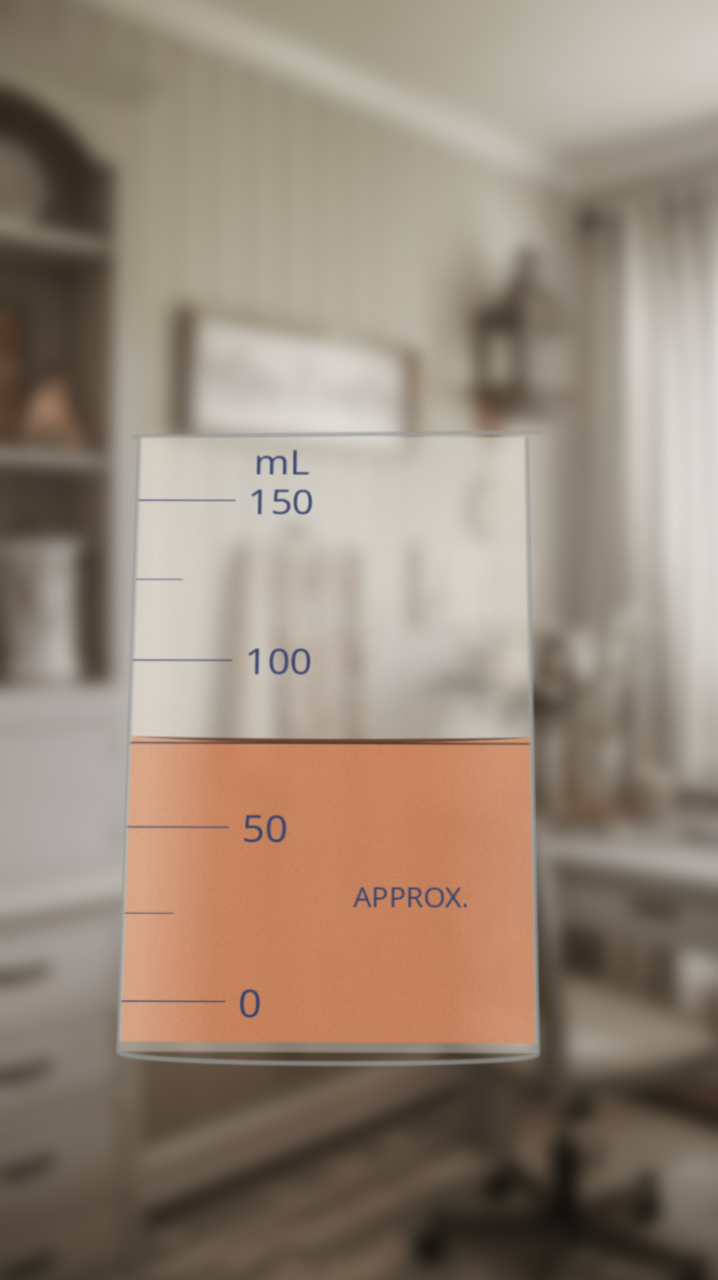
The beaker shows 75 (mL)
